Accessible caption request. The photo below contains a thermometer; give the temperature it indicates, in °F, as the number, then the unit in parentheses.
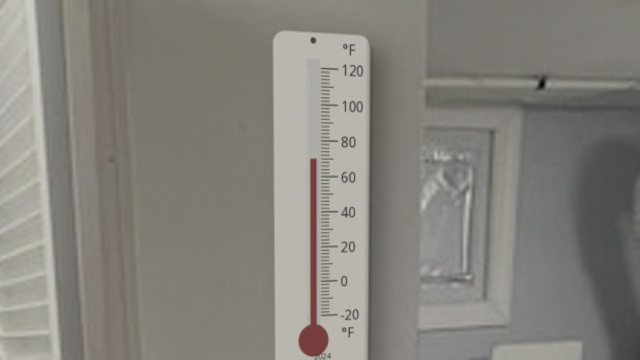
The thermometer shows 70 (°F)
